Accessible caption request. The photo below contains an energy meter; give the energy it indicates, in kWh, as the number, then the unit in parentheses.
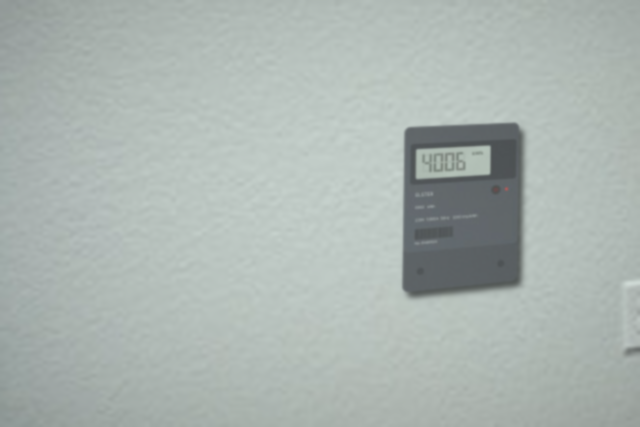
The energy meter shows 4006 (kWh)
